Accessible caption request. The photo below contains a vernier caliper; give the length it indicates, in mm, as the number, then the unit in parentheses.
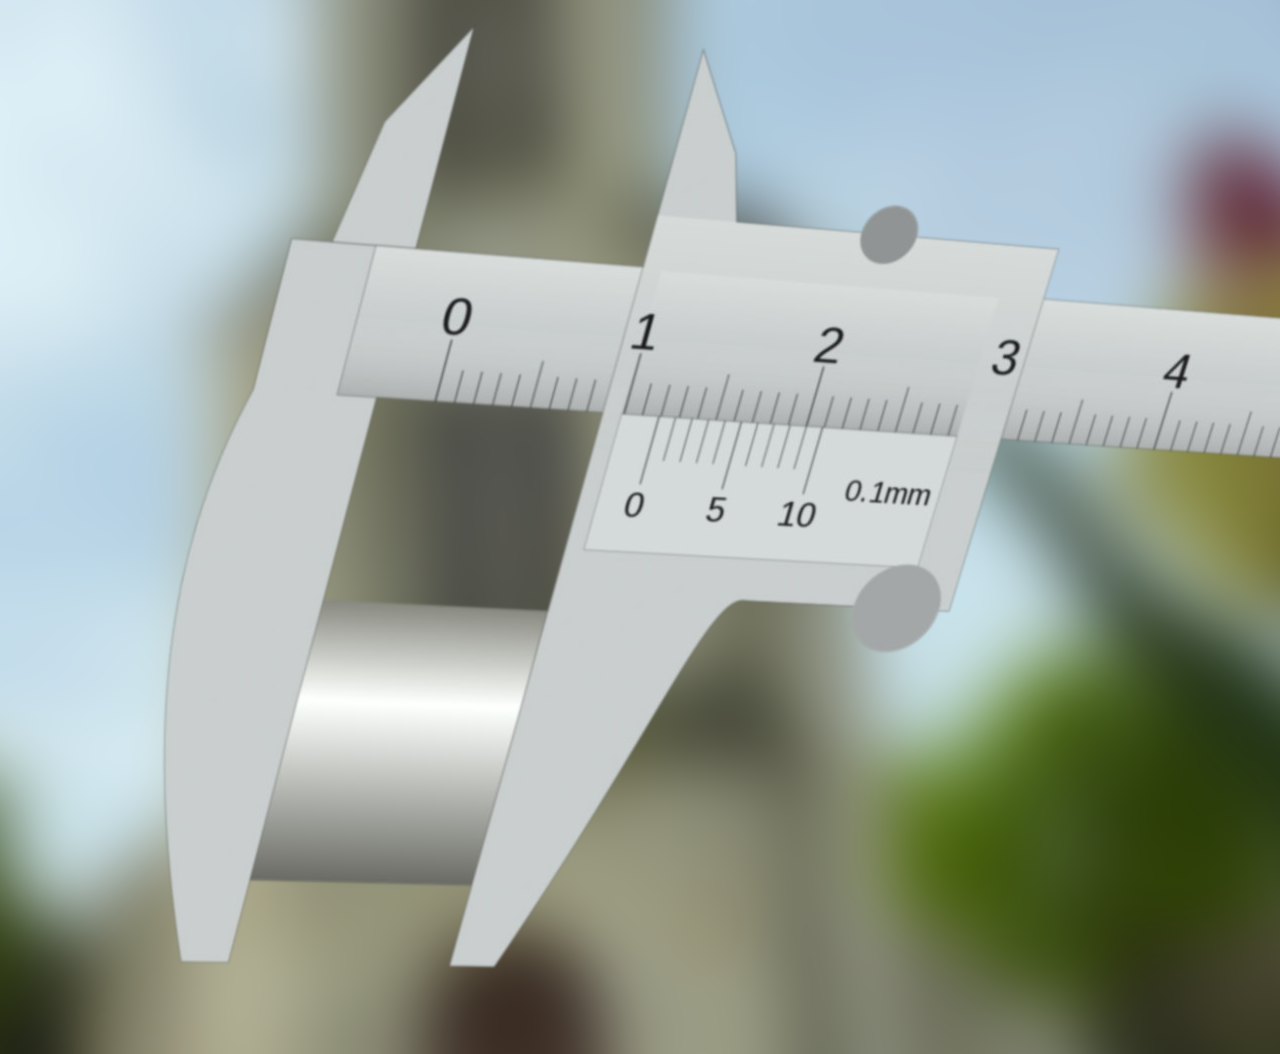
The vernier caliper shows 11.9 (mm)
